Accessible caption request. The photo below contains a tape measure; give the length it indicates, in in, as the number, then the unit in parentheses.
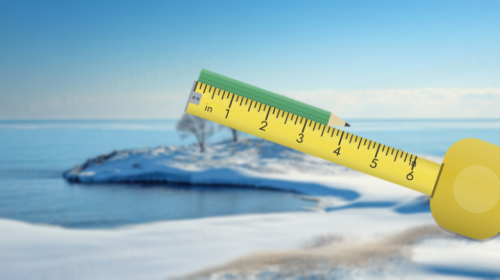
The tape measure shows 4.125 (in)
